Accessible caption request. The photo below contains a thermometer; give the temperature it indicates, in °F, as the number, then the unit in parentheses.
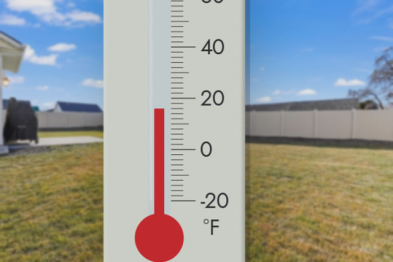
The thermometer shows 16 (°F)
